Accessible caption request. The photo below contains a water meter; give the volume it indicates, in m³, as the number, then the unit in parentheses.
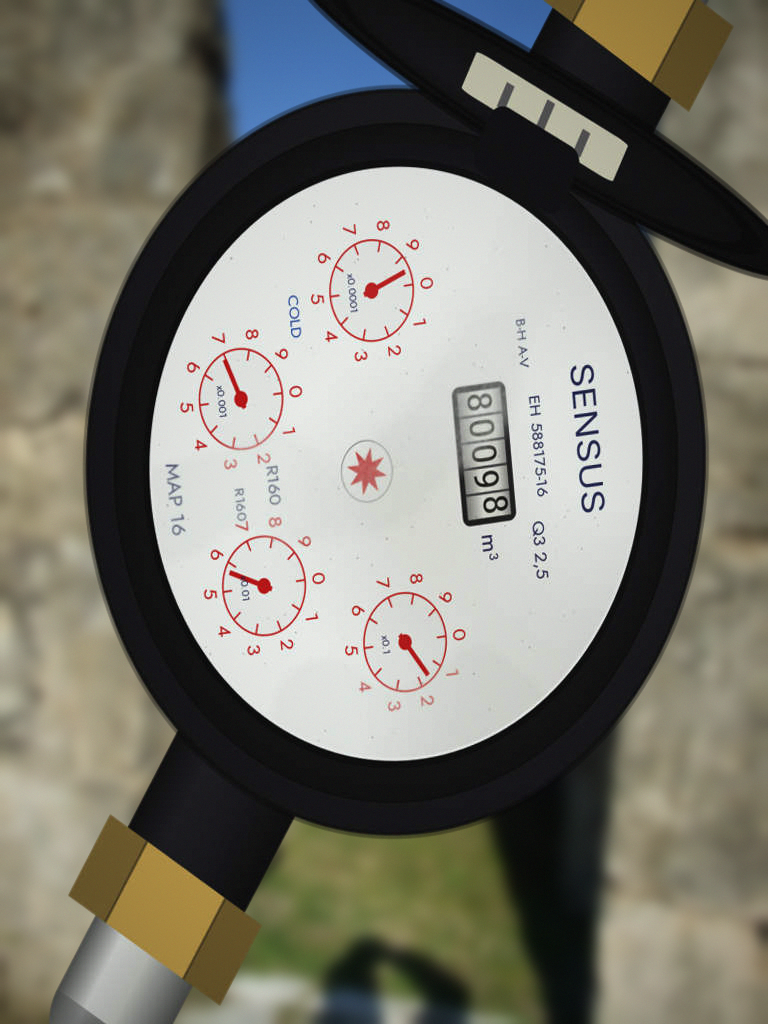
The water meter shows 80098.1569 (m³)
